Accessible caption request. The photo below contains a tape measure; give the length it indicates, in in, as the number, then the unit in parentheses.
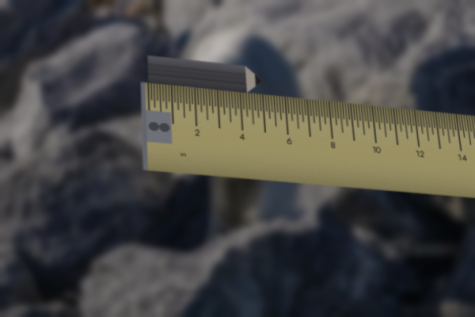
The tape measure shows 5 (in)
